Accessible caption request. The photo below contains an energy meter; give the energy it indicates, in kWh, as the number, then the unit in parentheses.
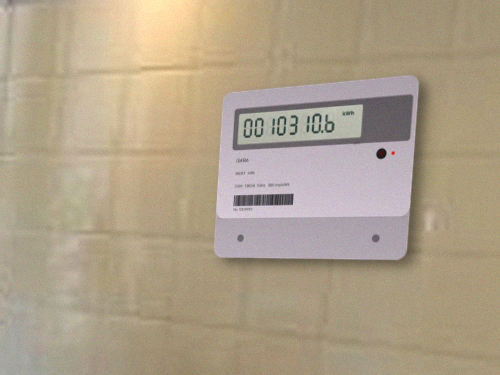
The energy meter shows 10310.6 (kWh)
